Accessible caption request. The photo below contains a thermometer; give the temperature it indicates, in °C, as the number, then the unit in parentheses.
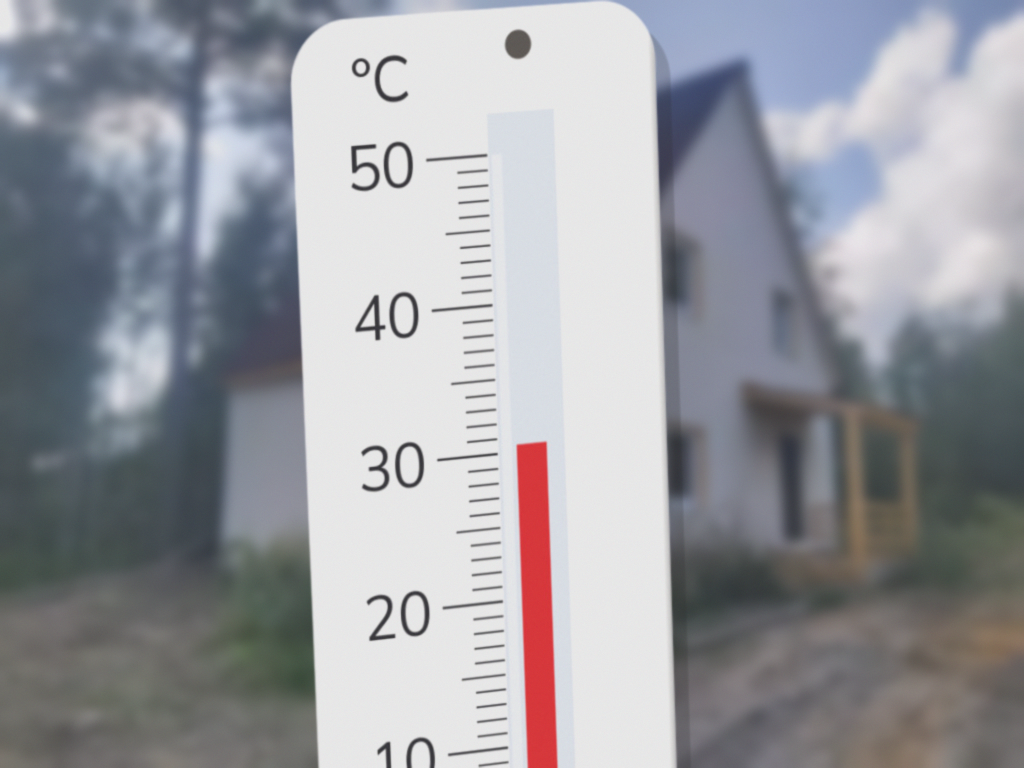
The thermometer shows 30.5 (°C)
